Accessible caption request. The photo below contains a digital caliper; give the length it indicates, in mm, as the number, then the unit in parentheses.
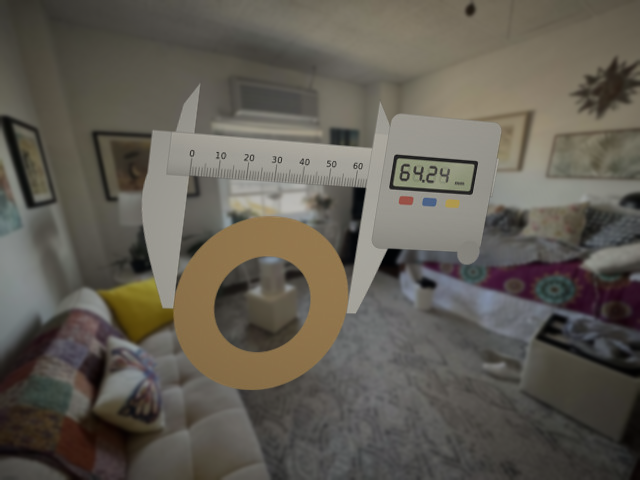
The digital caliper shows 64.24 (mm)
